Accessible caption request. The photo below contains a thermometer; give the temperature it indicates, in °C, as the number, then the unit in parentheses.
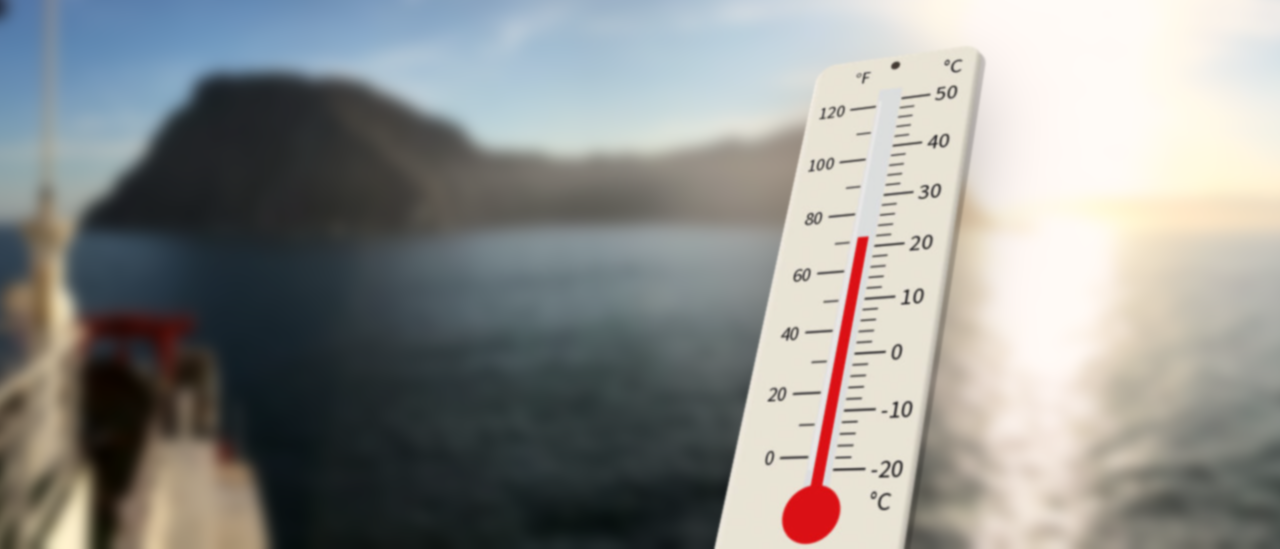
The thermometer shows 22 (°C)
